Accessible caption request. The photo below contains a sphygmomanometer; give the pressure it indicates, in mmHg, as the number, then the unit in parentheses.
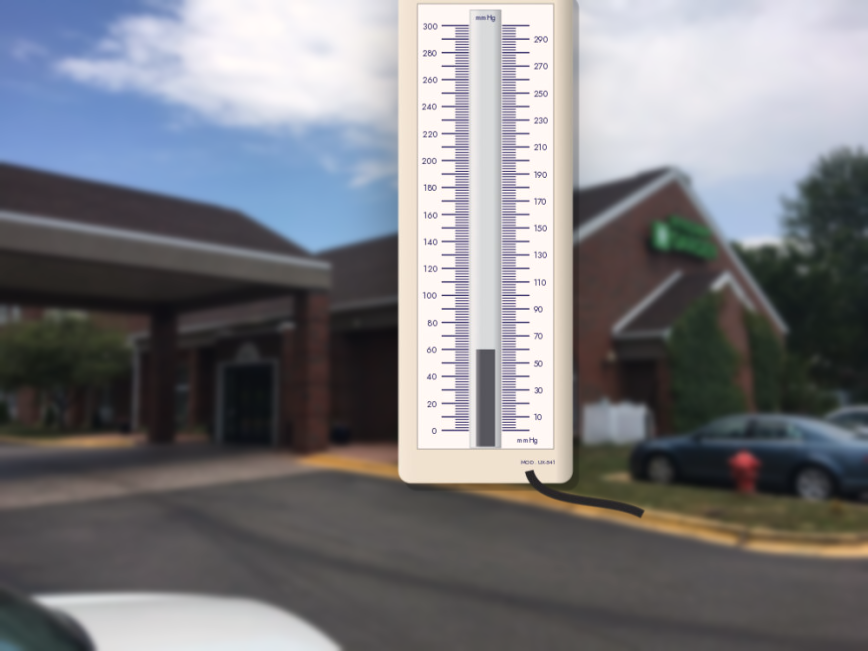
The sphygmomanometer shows 60 (mmHg)
